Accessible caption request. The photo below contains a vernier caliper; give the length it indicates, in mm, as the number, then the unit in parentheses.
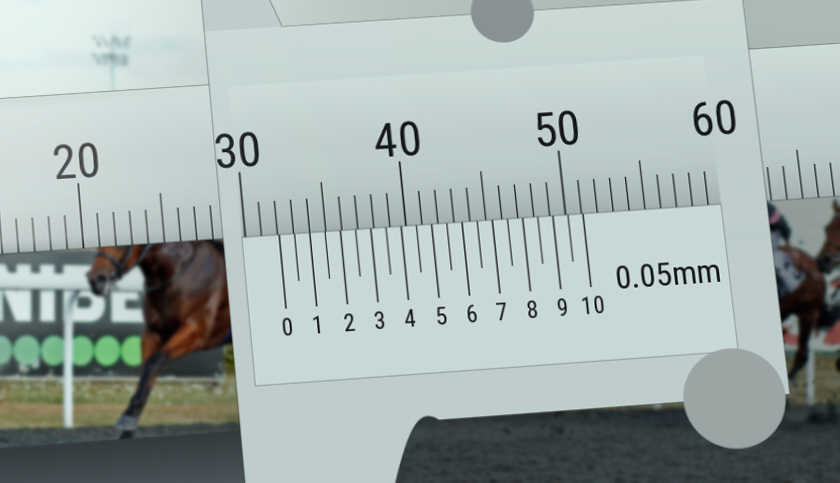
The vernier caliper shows 32.1 (mm)
